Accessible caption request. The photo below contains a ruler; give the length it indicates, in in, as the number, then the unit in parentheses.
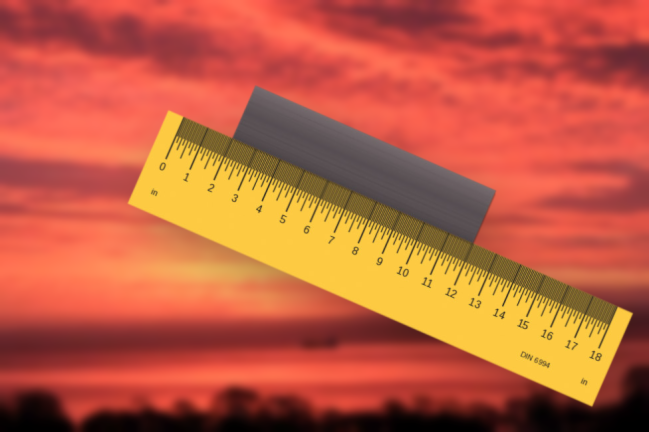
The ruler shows 10 (in)
